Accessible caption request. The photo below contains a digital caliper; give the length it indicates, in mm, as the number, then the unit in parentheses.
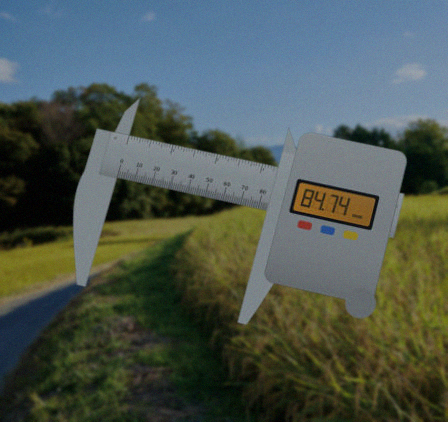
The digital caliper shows 84.74 (mm)
